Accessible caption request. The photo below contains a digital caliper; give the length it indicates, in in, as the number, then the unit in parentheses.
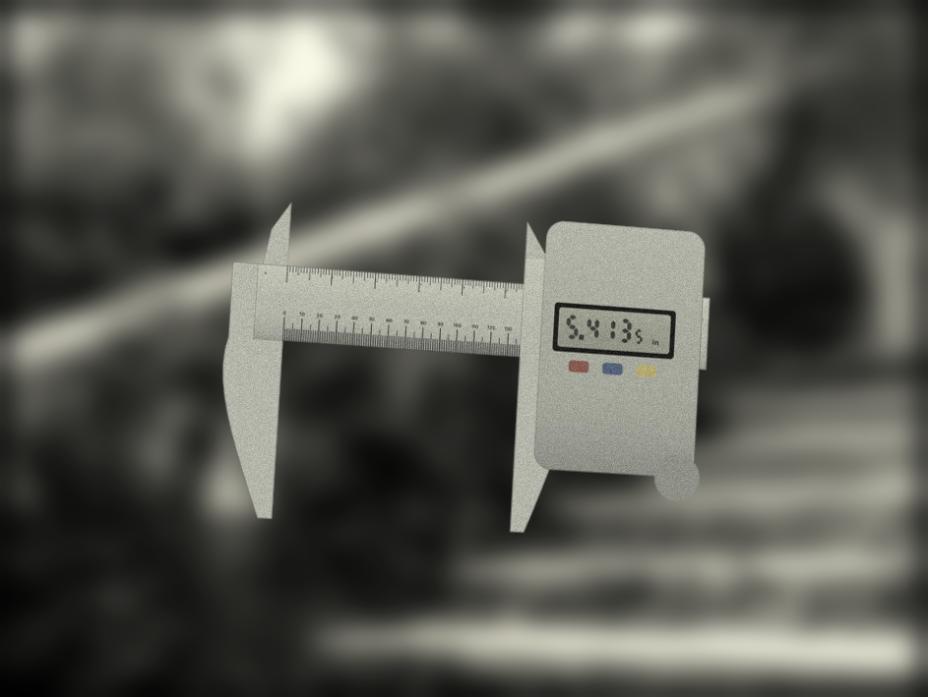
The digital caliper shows 5.4135 (in)
